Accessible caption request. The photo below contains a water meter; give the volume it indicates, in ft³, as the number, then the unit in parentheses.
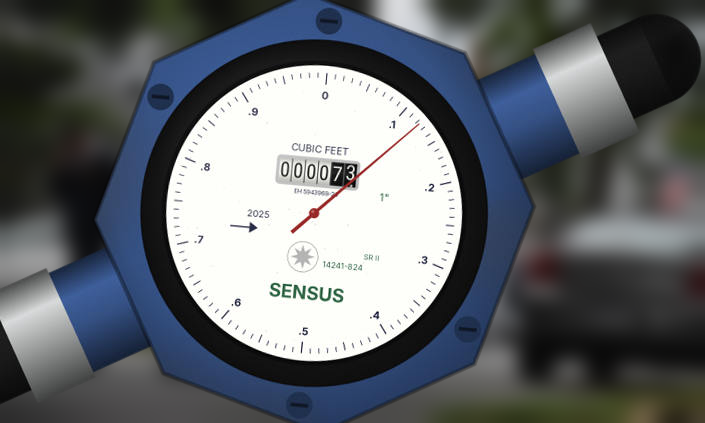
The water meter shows 73.12 (ft³)
